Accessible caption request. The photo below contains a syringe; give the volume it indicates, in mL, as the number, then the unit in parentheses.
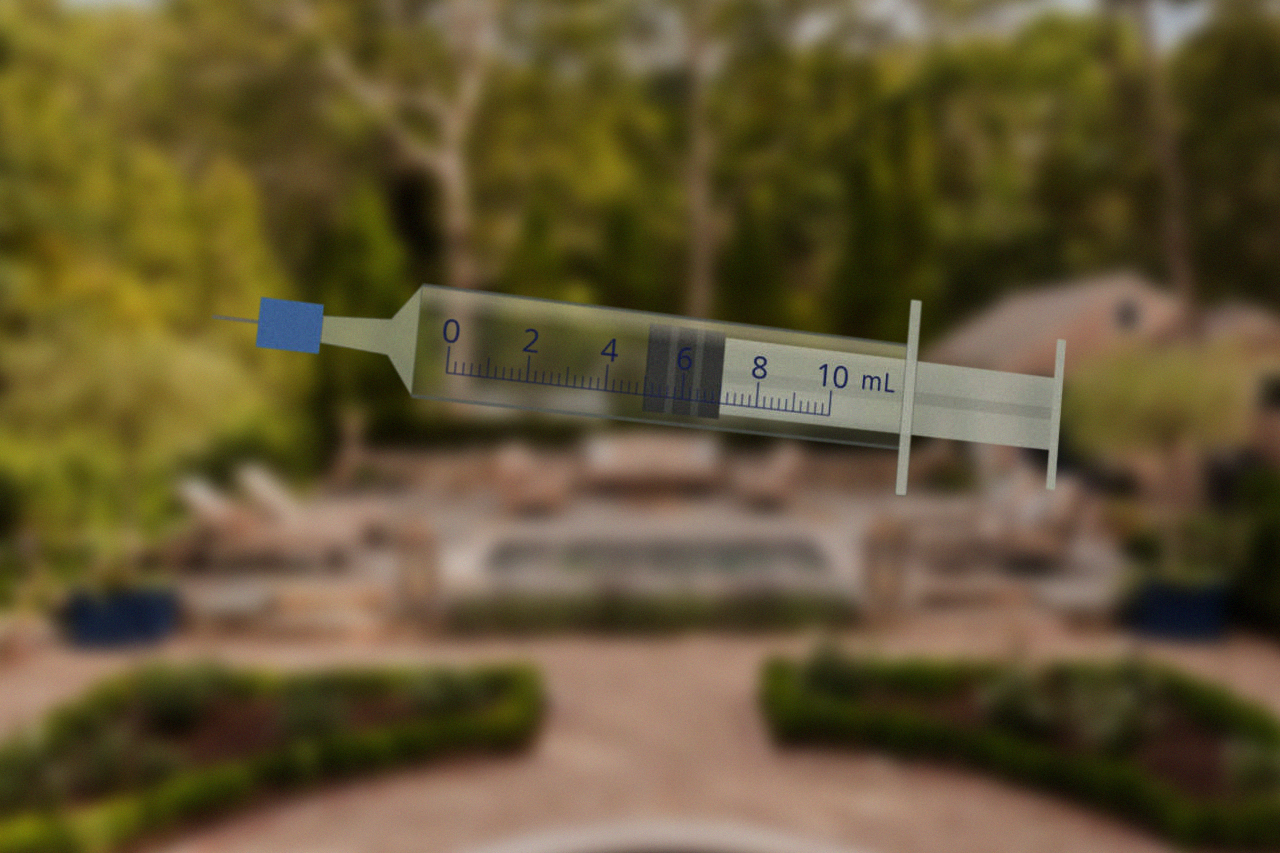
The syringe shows 5 (mL)
